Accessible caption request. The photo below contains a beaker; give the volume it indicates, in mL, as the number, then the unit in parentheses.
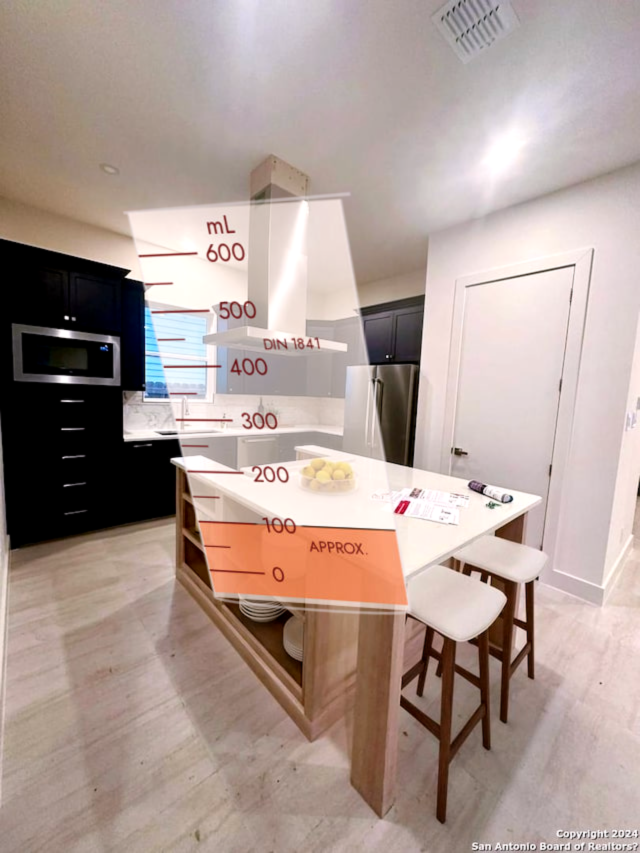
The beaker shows 100 (mL)
